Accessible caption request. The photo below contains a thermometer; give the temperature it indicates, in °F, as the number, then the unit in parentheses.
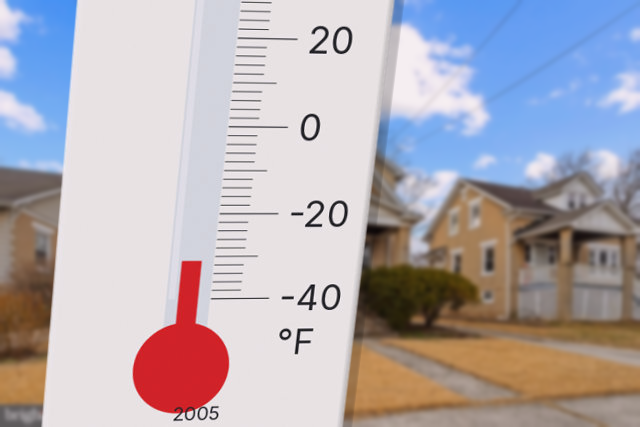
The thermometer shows -31 (°F)
